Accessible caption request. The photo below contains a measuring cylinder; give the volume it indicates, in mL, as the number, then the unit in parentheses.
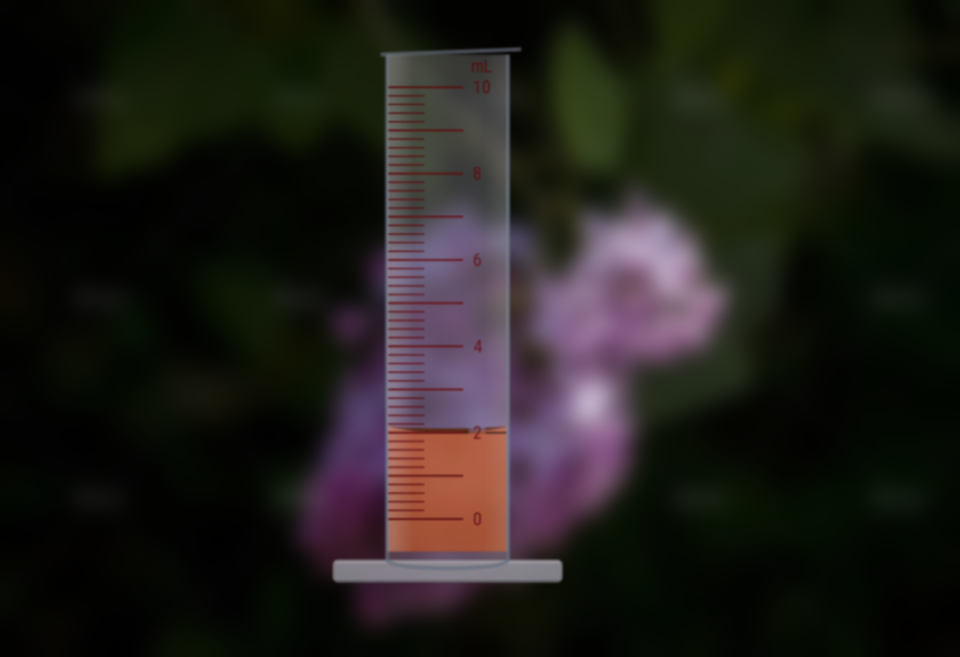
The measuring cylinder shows 2 (mL)
